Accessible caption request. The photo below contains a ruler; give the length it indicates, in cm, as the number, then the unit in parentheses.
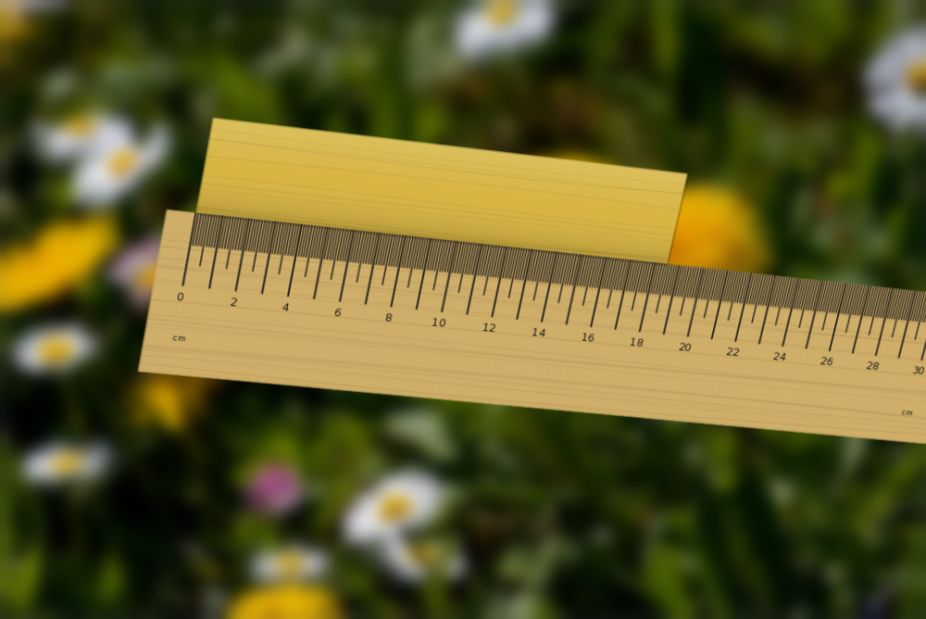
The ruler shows 18.5 (cm)
